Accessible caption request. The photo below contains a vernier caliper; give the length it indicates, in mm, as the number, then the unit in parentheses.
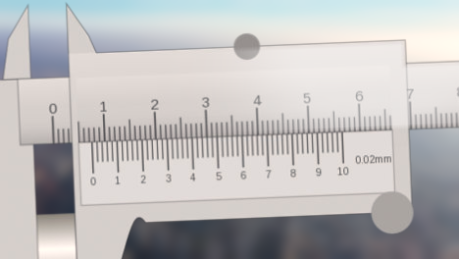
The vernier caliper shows 7.5 (mm)
